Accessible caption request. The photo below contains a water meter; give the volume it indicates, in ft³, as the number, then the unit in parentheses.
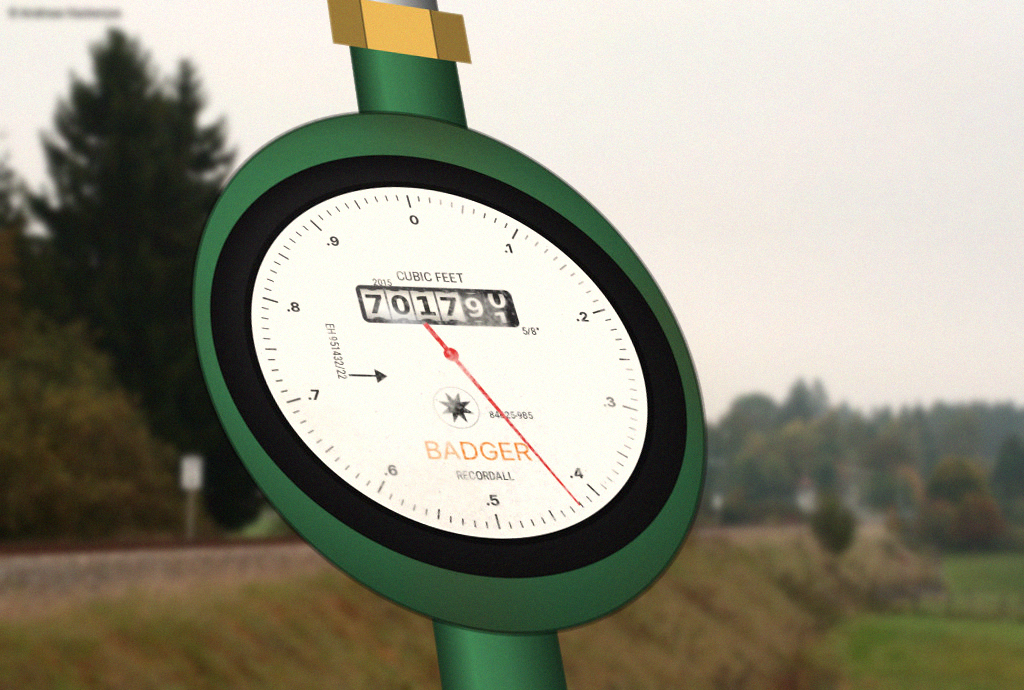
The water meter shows 701790.42 (ft³)
